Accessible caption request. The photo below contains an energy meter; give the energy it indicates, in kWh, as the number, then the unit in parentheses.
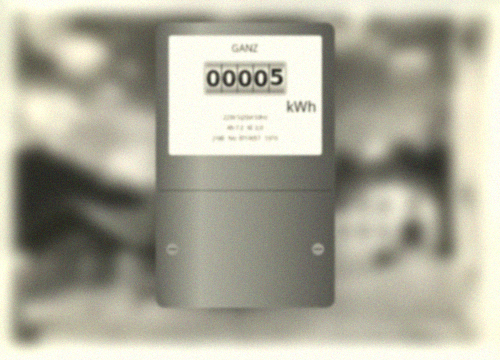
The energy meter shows 5 (kWh)
